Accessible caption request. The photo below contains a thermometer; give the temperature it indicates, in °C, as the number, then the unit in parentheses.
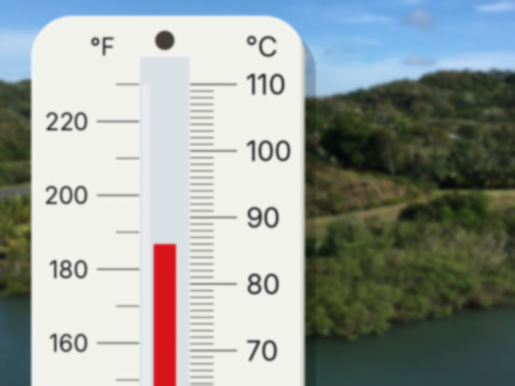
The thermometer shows 86 (°C)
